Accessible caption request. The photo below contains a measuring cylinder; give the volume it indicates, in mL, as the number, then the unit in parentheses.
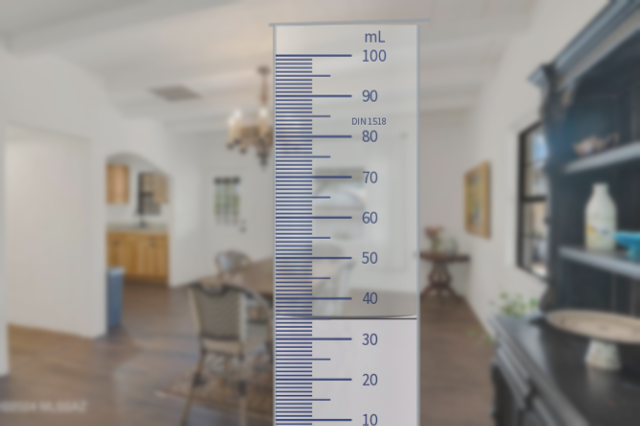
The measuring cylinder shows 35 (mL)
